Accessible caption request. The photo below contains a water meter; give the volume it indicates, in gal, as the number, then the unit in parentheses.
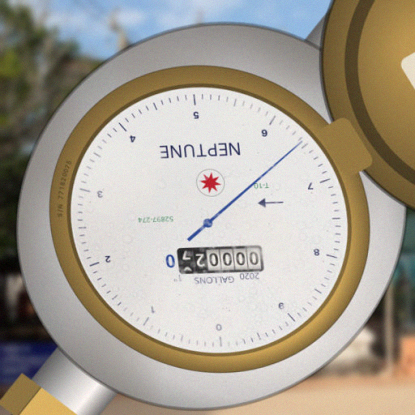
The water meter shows 266.4 (gal)
